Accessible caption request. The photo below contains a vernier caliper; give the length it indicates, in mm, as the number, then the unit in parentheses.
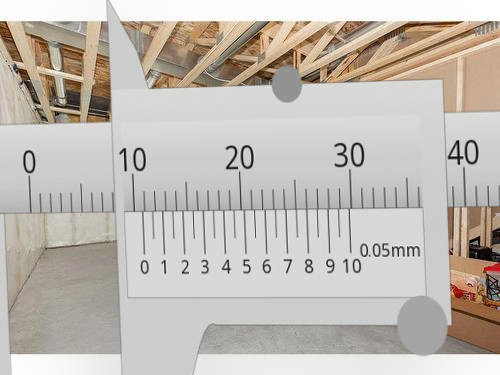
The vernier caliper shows 10.8 (mm)
